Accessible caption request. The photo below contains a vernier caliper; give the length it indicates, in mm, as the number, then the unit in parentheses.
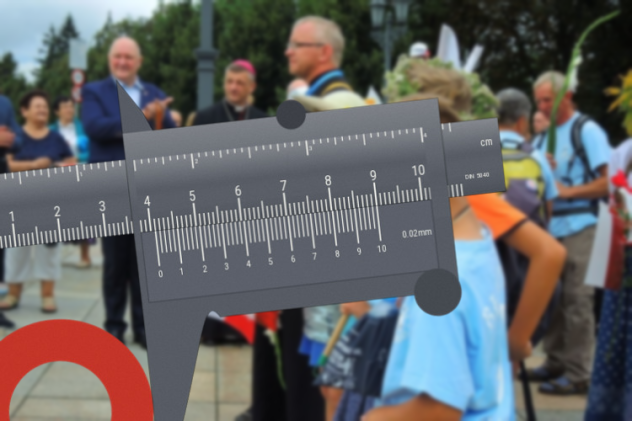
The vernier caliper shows 41.0 (mm)
